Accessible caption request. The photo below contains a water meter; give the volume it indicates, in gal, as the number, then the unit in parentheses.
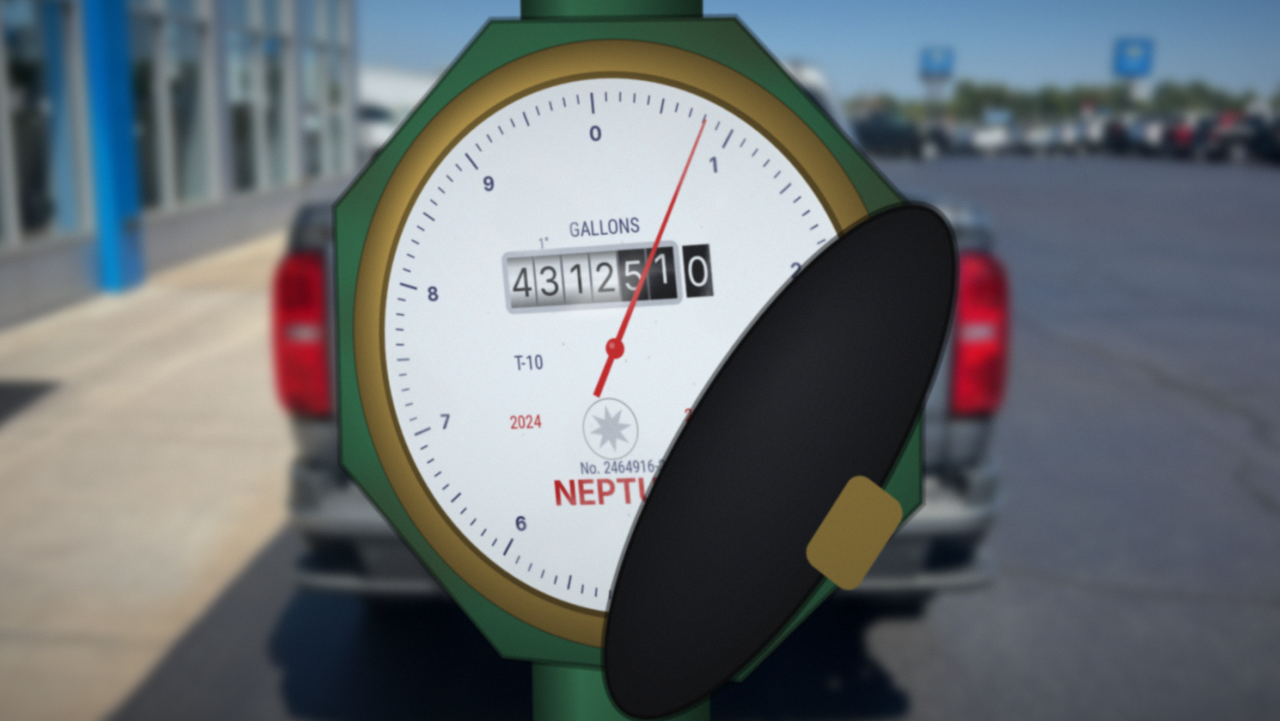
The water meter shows 4312510.8 (gal)
